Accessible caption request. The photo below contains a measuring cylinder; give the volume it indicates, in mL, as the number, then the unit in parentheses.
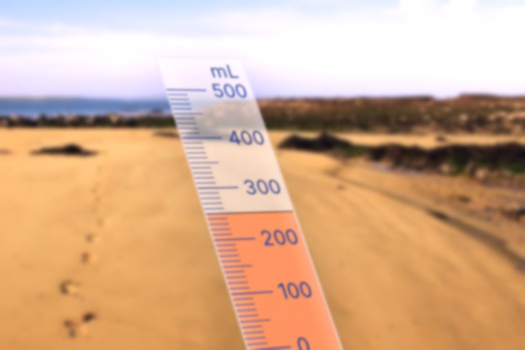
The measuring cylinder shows 250 (mL)
